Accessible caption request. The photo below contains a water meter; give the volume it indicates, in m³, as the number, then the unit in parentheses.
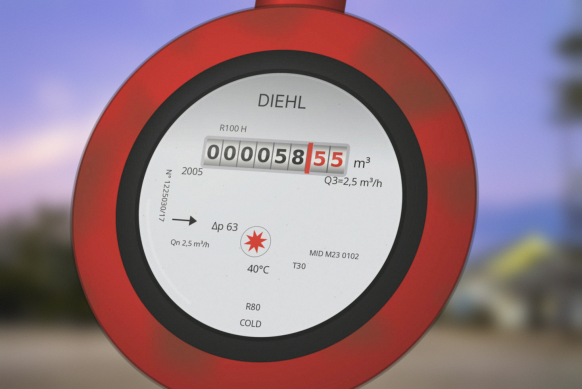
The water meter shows 58.55 (m³)
